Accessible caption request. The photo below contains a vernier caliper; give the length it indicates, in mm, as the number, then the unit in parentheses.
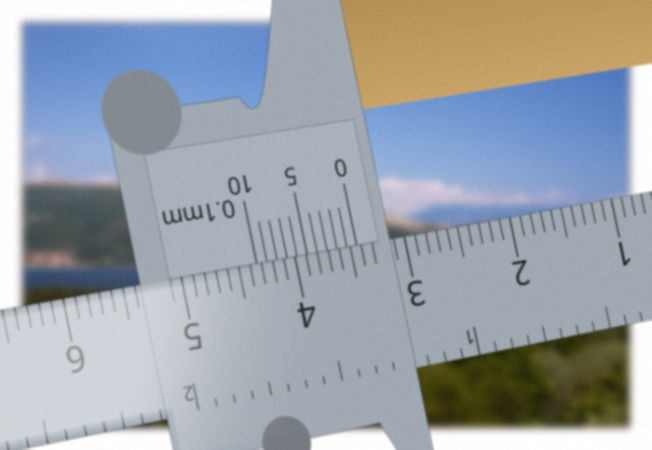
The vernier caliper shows 34.4 (mm)
